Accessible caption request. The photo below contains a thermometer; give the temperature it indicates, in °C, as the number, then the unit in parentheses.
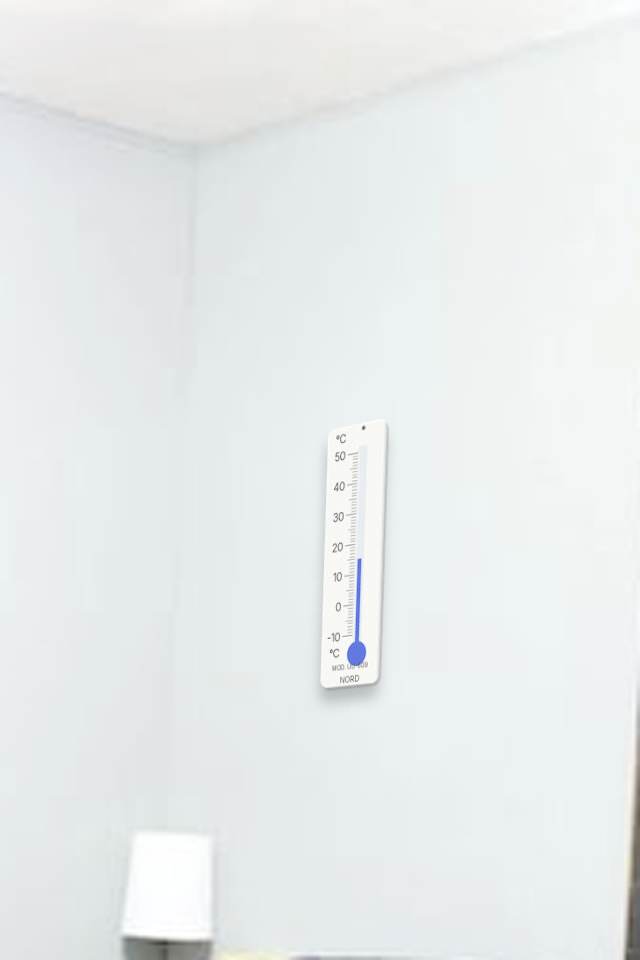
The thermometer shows 15 (°C)
